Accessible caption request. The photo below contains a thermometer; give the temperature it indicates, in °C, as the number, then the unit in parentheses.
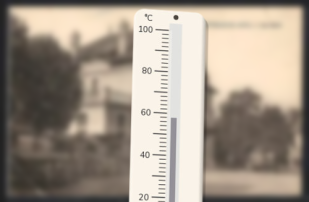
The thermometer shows 58 (°C)
